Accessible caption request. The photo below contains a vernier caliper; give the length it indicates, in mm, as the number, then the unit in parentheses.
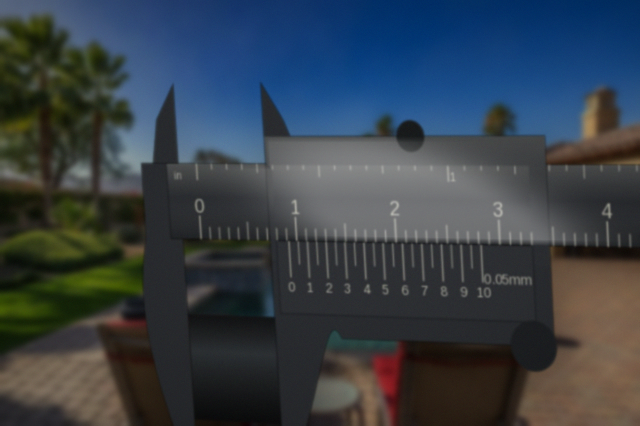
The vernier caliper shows 9.2 (mm)
